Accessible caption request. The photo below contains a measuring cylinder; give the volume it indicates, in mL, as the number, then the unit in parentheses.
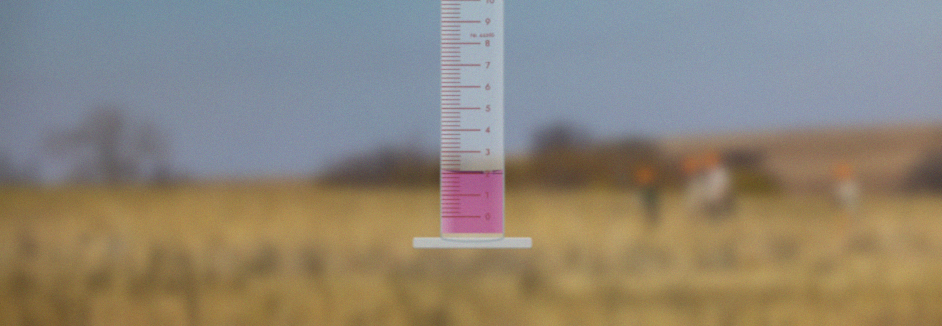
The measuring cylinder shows 2 (mL)
